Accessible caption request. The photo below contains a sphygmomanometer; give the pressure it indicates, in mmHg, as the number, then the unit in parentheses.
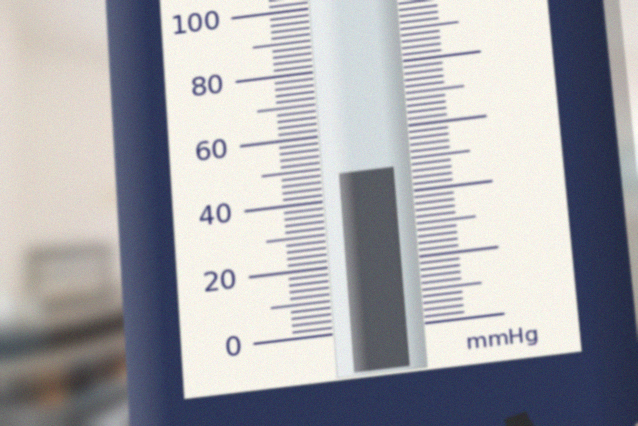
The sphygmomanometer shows 48 (mmHg)
